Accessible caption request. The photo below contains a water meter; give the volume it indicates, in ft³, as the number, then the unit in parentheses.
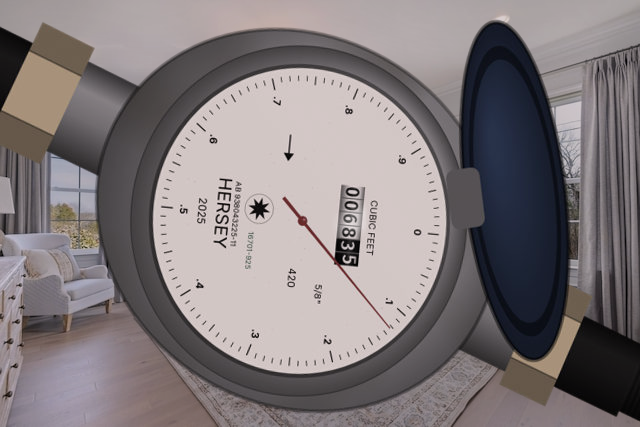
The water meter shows 6835.12 (ft³)
